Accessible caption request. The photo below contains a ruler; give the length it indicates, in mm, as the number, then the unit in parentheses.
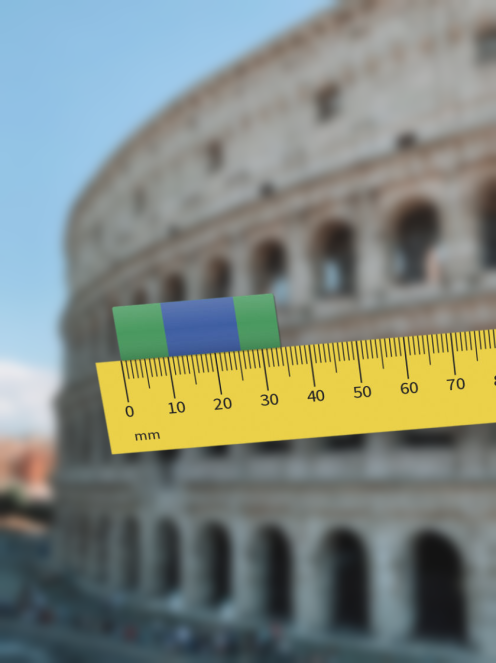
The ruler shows 34 (mm)
